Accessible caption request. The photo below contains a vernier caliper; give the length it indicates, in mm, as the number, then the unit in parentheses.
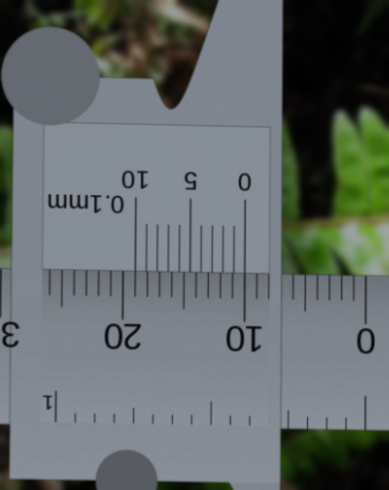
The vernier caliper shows 10.0 (mm)
